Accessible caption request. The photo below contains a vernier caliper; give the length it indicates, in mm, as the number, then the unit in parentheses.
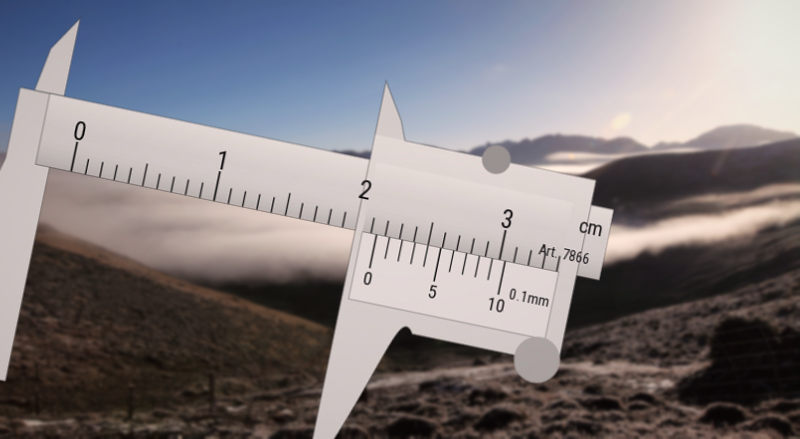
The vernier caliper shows 21.4 (mm)
